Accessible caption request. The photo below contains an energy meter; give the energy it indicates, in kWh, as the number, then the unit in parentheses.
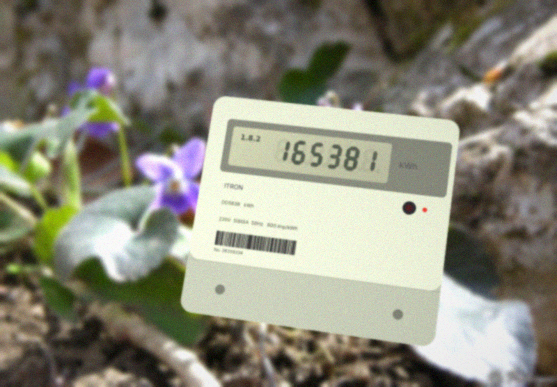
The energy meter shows 165381 (kWh)
